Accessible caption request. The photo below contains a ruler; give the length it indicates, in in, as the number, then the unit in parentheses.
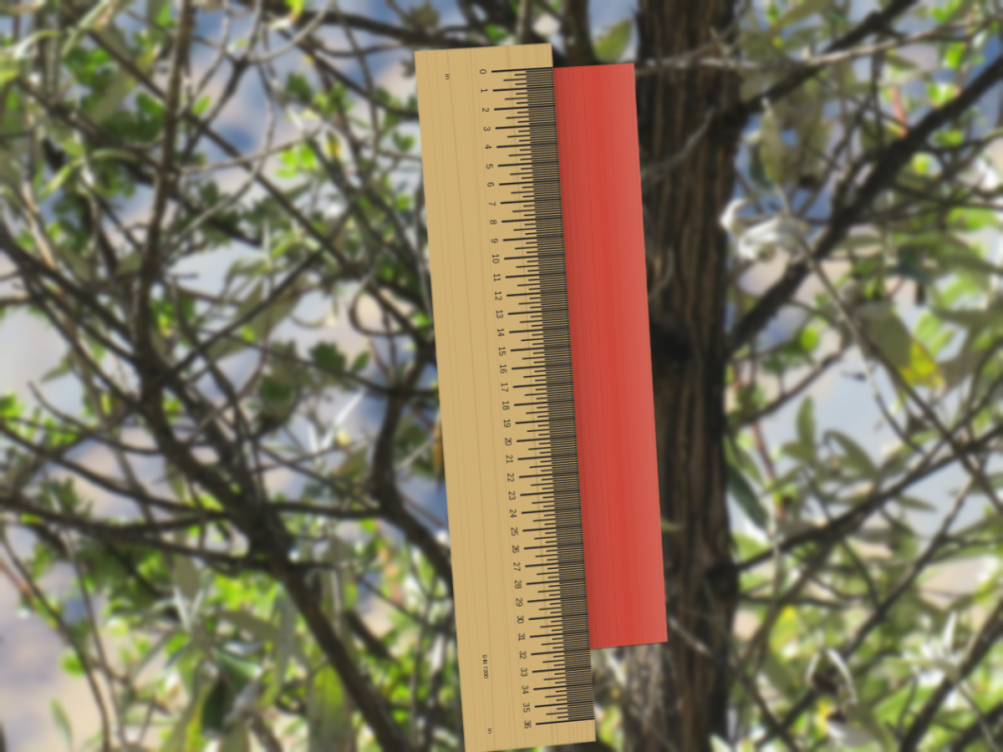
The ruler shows 32 (in)
